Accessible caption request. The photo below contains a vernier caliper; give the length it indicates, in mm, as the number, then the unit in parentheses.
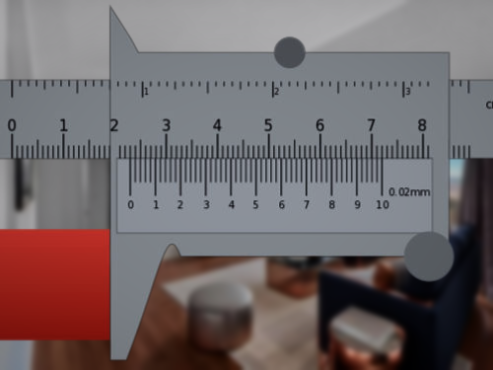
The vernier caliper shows 23.0 (mm)
